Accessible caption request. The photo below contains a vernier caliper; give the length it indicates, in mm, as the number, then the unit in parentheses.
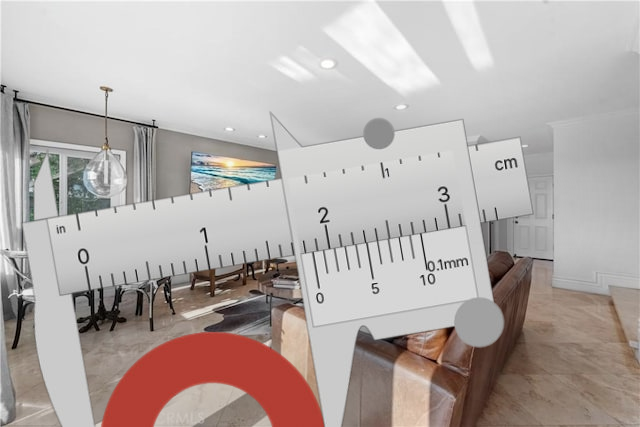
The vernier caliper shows 18.6 (mm)
